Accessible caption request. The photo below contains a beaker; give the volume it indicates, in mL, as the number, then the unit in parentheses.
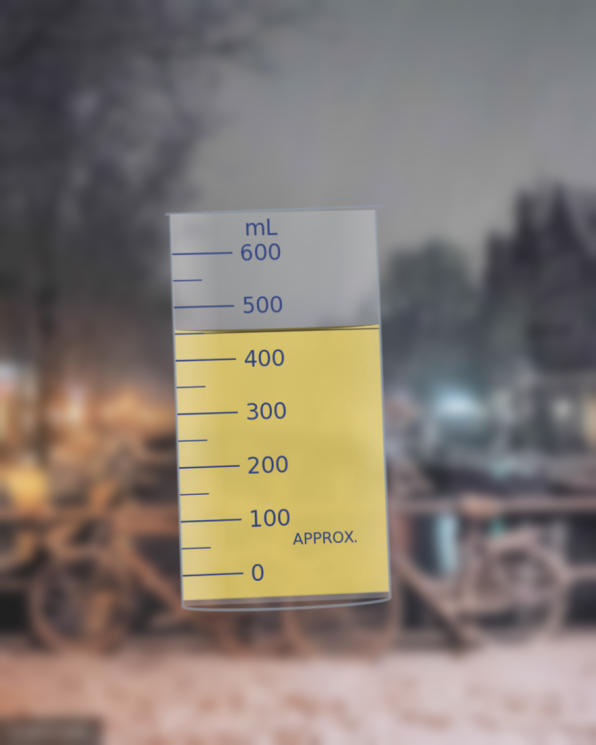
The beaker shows 450 (mL)
